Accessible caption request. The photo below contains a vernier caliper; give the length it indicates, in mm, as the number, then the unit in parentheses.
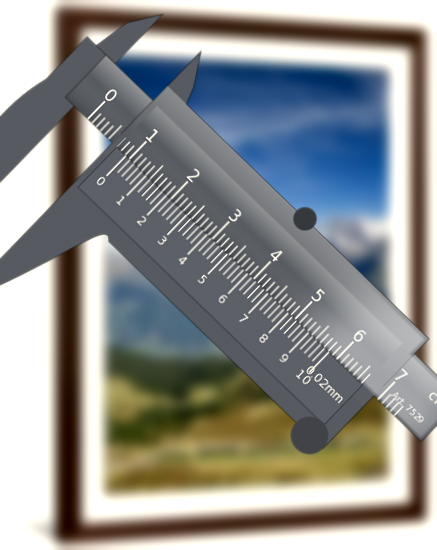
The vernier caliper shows 9.2 (mm)
